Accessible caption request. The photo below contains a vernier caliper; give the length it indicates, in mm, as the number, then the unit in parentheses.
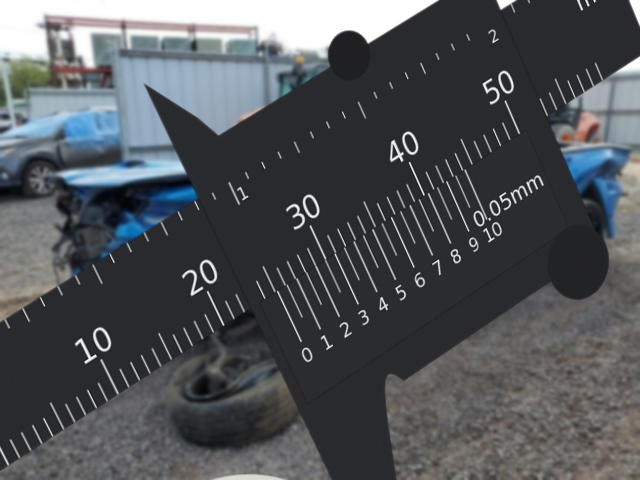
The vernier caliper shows 25.2 (mm)
